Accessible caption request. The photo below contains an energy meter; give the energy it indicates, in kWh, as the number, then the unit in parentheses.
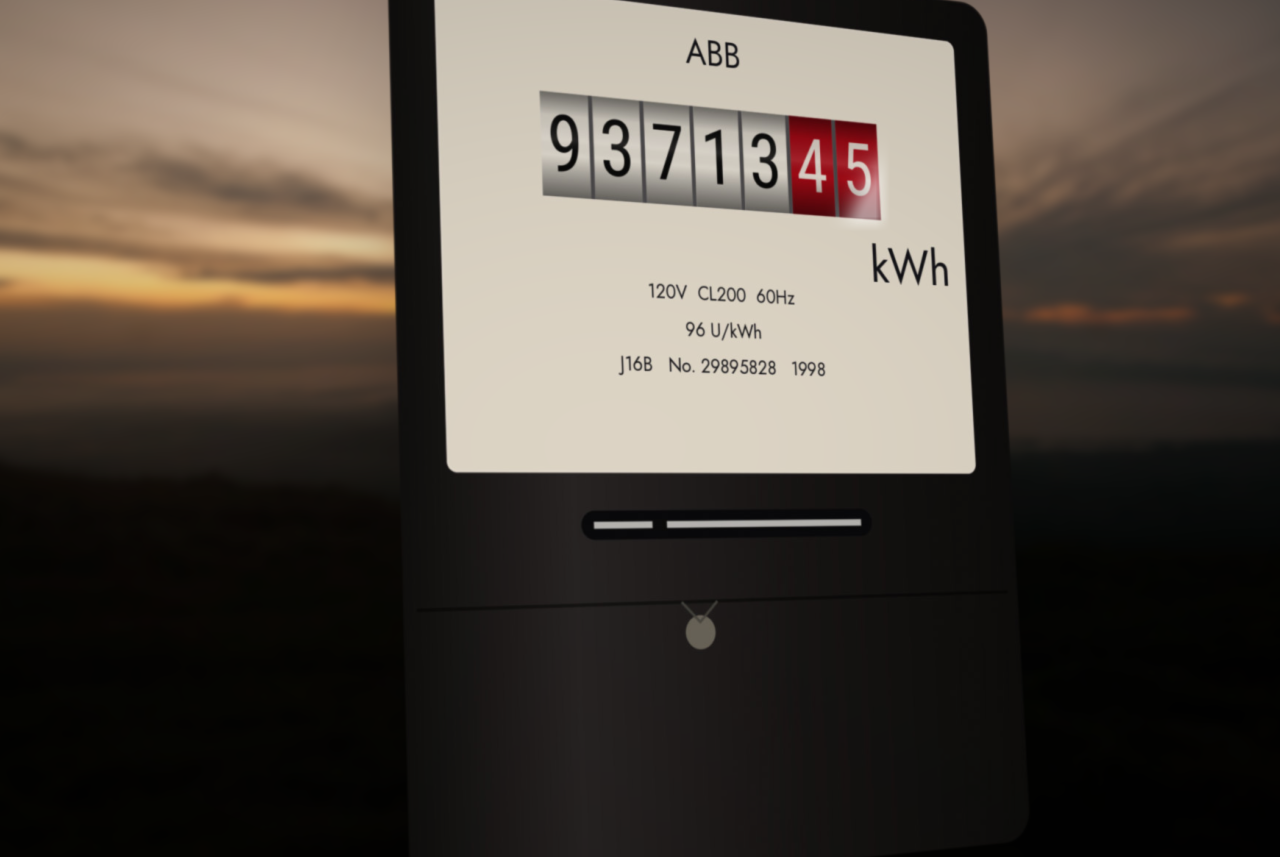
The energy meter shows 93713.45 (kWh)
